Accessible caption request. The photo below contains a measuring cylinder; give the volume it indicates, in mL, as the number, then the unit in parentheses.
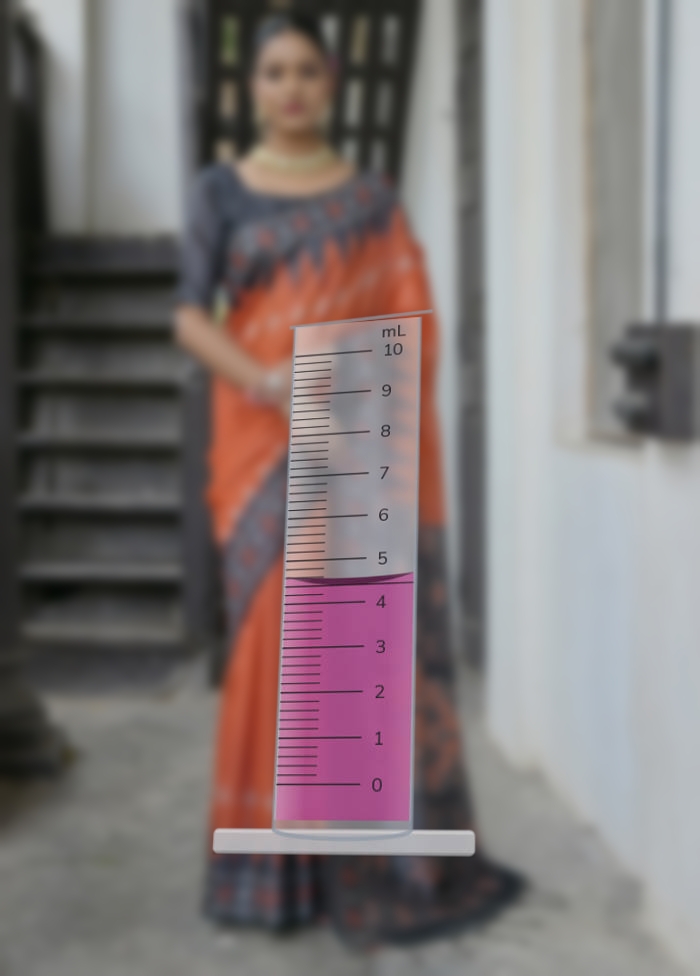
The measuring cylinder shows 4.4 (mL)
